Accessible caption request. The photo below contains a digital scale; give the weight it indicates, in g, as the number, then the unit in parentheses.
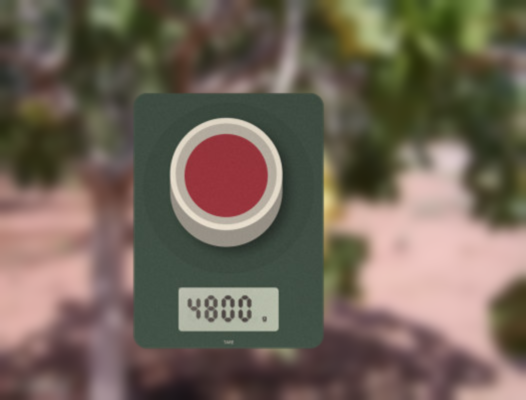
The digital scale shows 4800 (g)
